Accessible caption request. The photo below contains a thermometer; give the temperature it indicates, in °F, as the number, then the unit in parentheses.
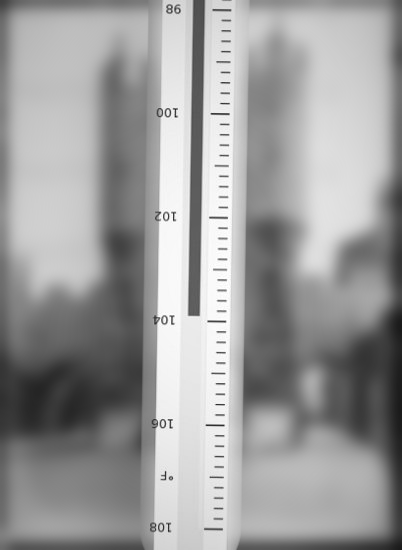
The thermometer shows 103.9 (°F)
